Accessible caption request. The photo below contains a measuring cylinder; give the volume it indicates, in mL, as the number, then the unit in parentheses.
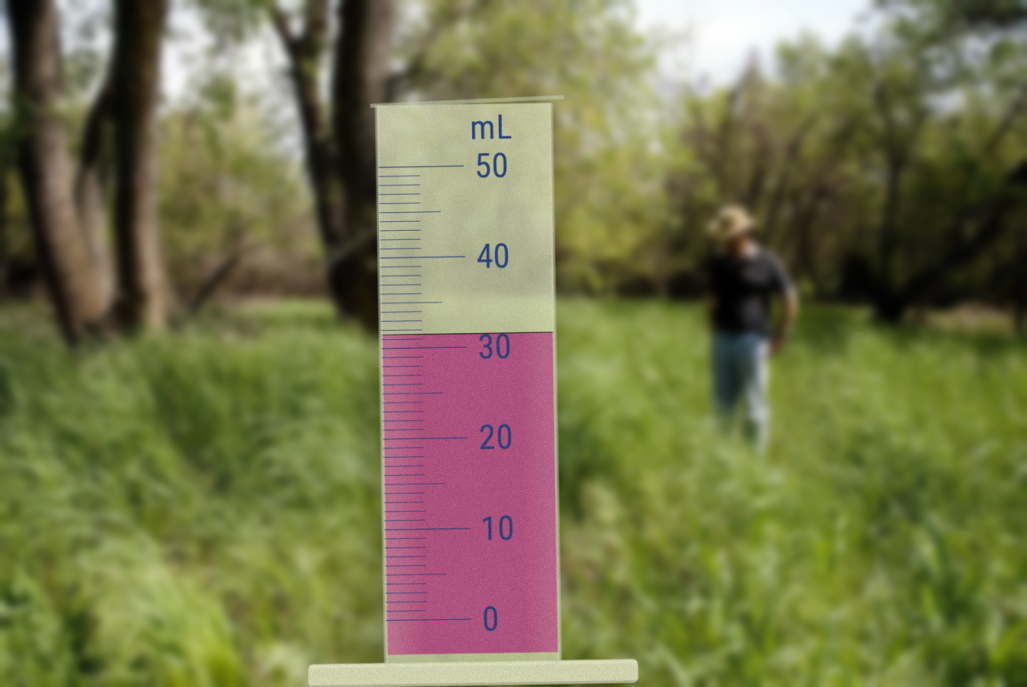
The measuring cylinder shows 31.5 (mL)
